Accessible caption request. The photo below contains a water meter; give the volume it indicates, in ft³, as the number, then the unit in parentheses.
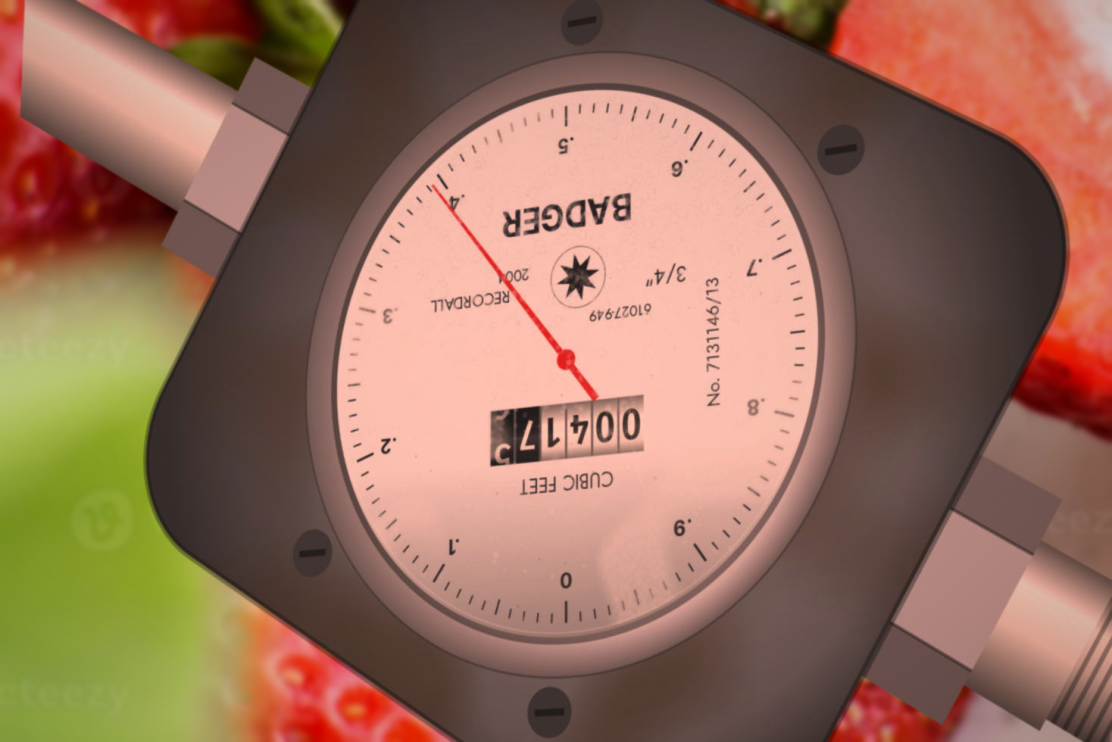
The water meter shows 4175.39 (ft³)
